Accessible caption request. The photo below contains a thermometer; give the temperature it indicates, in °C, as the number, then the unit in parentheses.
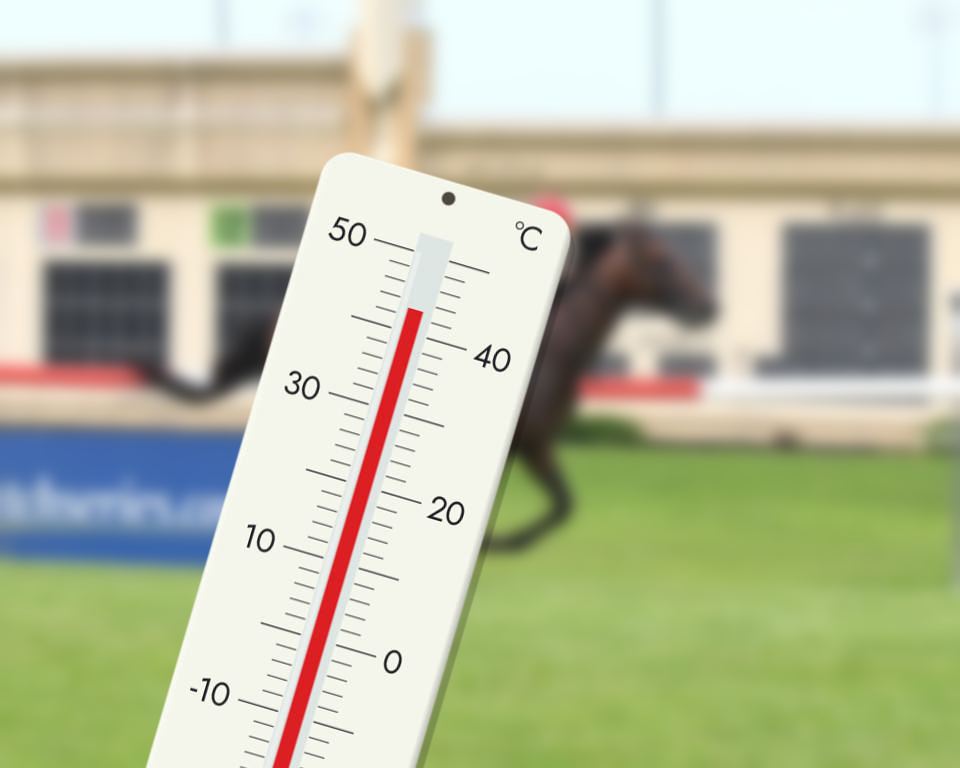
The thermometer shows 43 (°C)
